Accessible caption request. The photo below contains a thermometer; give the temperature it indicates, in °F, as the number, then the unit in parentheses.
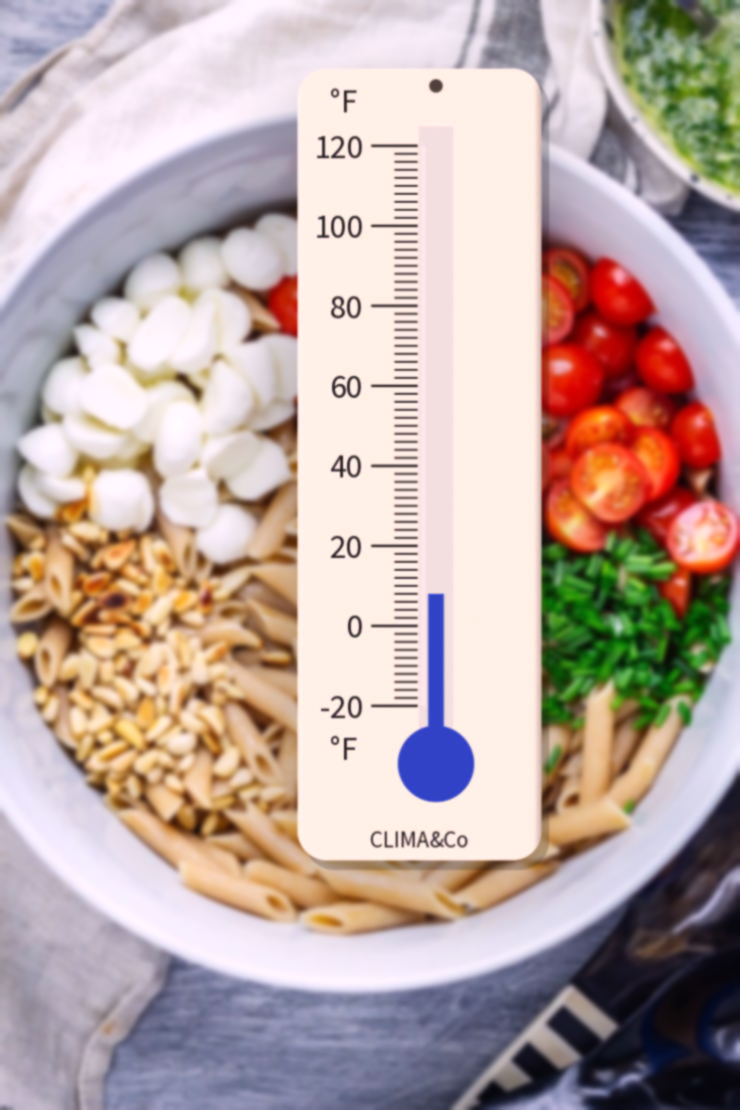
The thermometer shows 8 (°F)
